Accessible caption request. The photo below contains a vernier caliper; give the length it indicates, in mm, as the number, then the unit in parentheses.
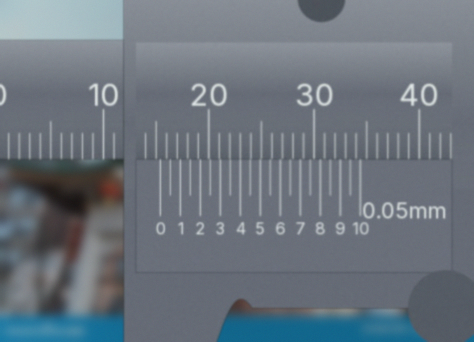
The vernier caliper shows 15.4 (mm)
